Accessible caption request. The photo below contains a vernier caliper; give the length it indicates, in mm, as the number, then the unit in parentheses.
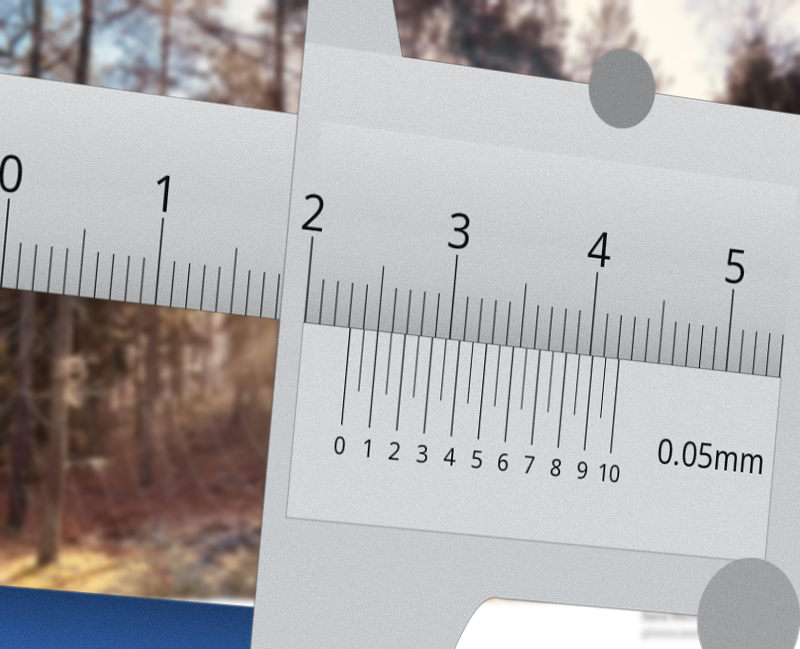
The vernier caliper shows 23.1 (mm)
